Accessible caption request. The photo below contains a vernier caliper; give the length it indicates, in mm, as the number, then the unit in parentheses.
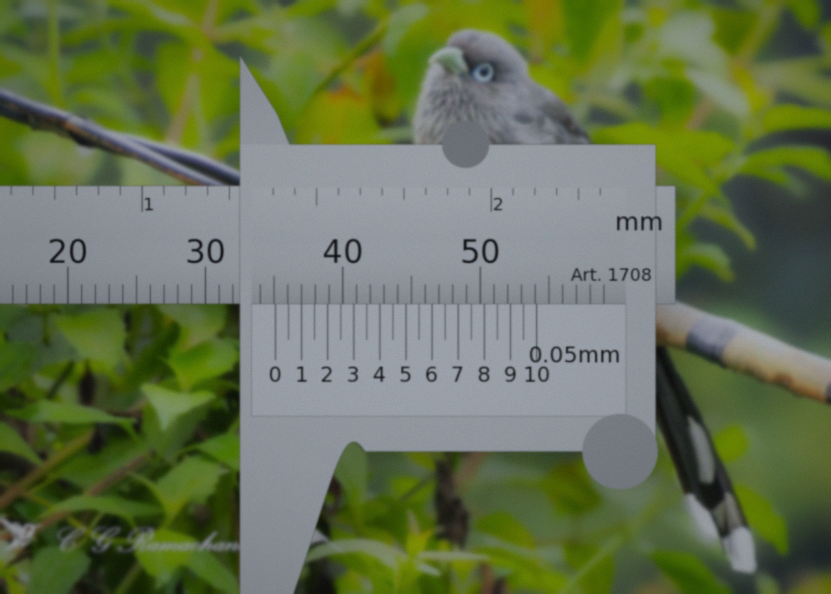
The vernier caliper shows 35.1 (mm)
